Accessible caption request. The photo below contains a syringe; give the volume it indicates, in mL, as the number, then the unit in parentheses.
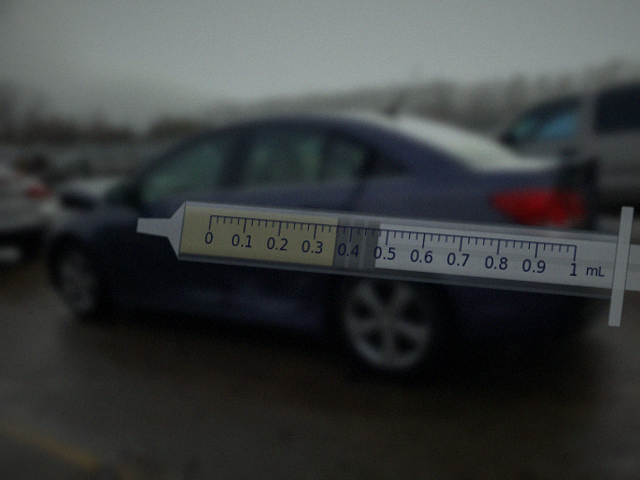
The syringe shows 0.36 (mL)
